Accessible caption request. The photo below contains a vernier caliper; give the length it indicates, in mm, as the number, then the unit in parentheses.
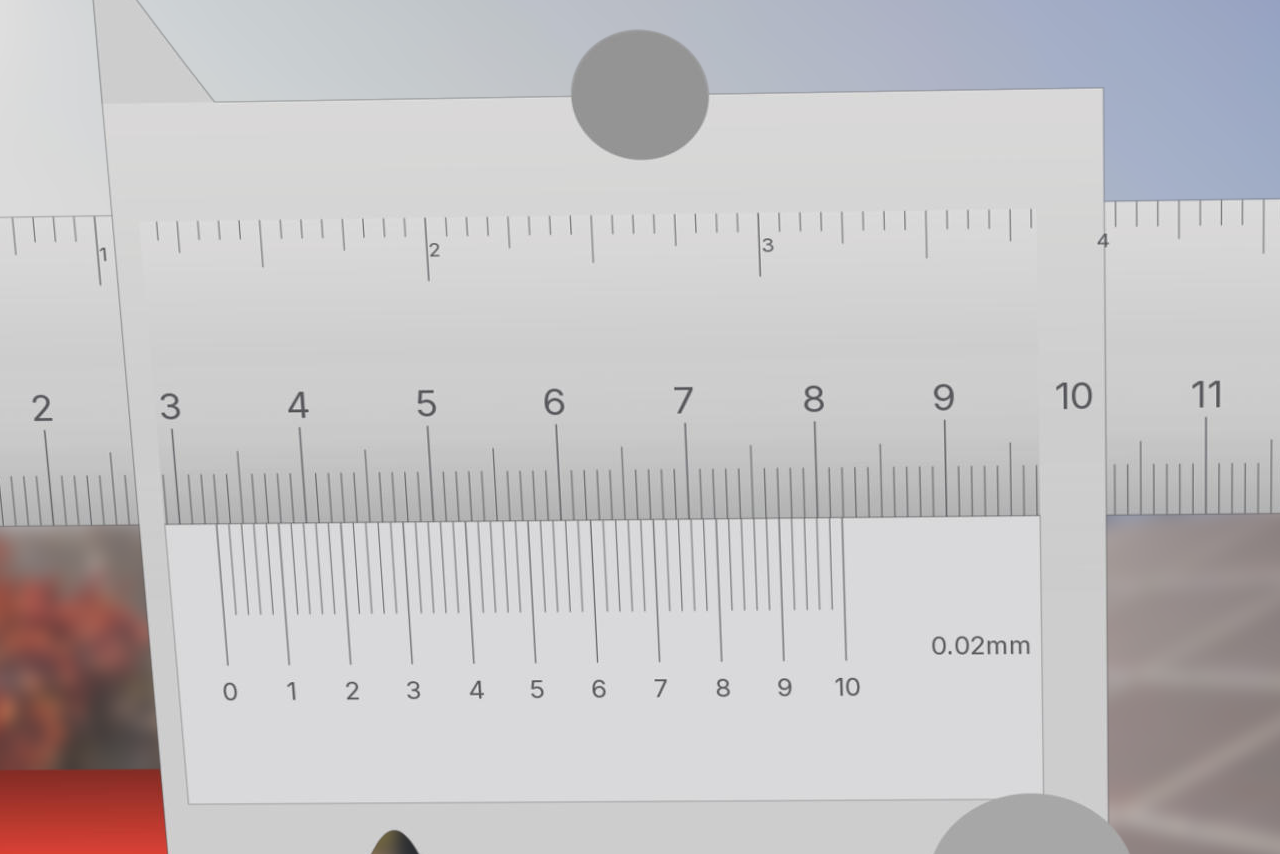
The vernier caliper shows 32.9 (mm)
